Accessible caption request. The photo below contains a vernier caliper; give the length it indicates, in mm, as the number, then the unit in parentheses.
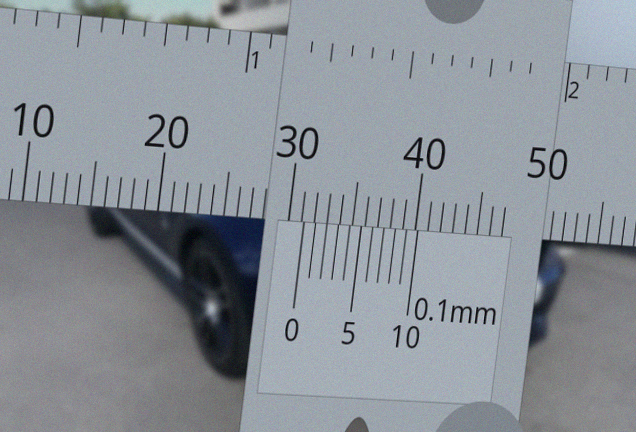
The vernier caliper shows 31.2 (mm)
